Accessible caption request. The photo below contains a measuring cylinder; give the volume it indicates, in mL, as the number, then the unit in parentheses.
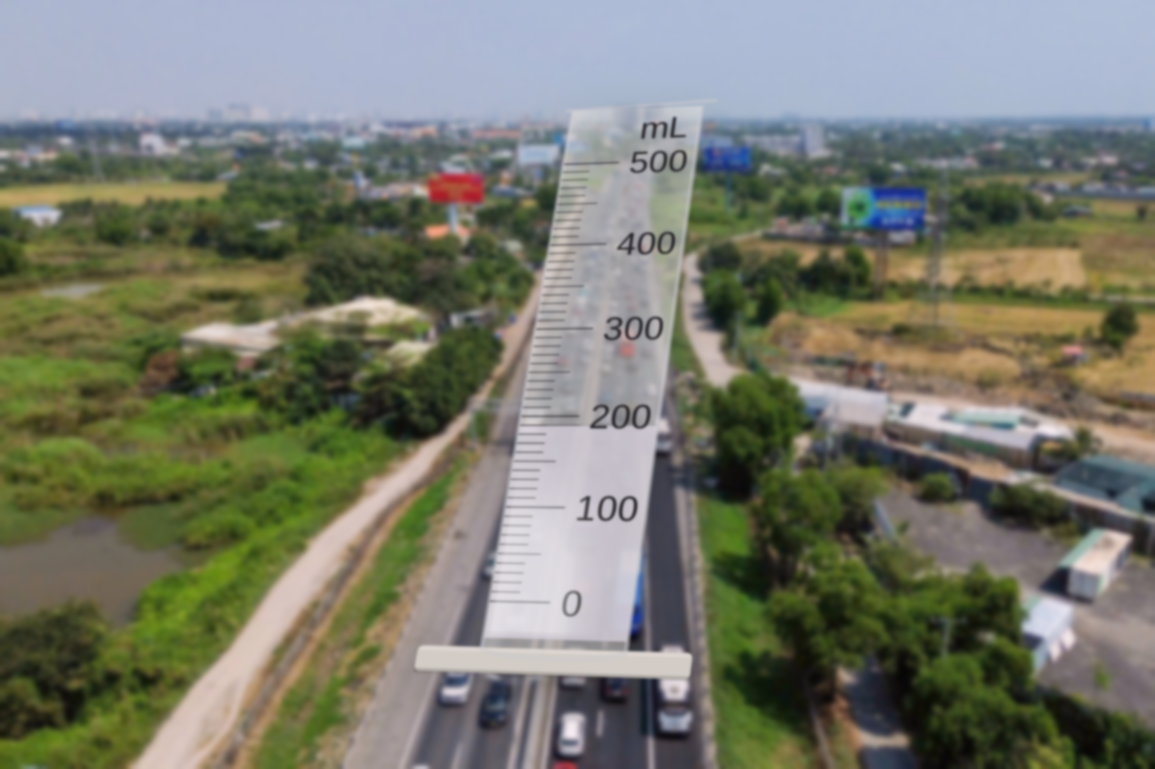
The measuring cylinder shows 190 (mL)
